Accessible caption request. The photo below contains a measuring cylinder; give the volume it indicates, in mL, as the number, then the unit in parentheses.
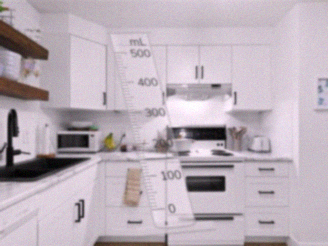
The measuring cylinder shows 150 (mL)
